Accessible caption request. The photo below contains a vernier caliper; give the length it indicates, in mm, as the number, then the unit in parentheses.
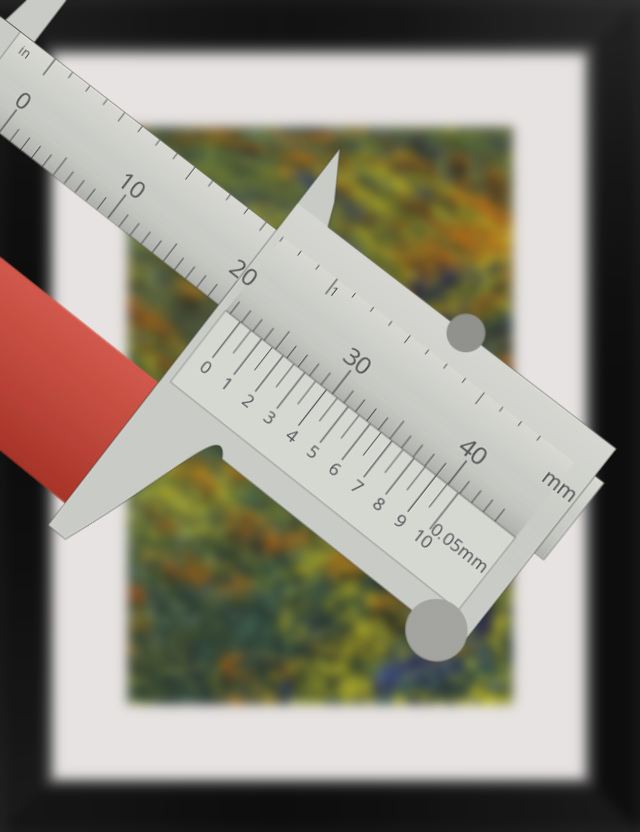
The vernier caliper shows 21.9 (mm)
